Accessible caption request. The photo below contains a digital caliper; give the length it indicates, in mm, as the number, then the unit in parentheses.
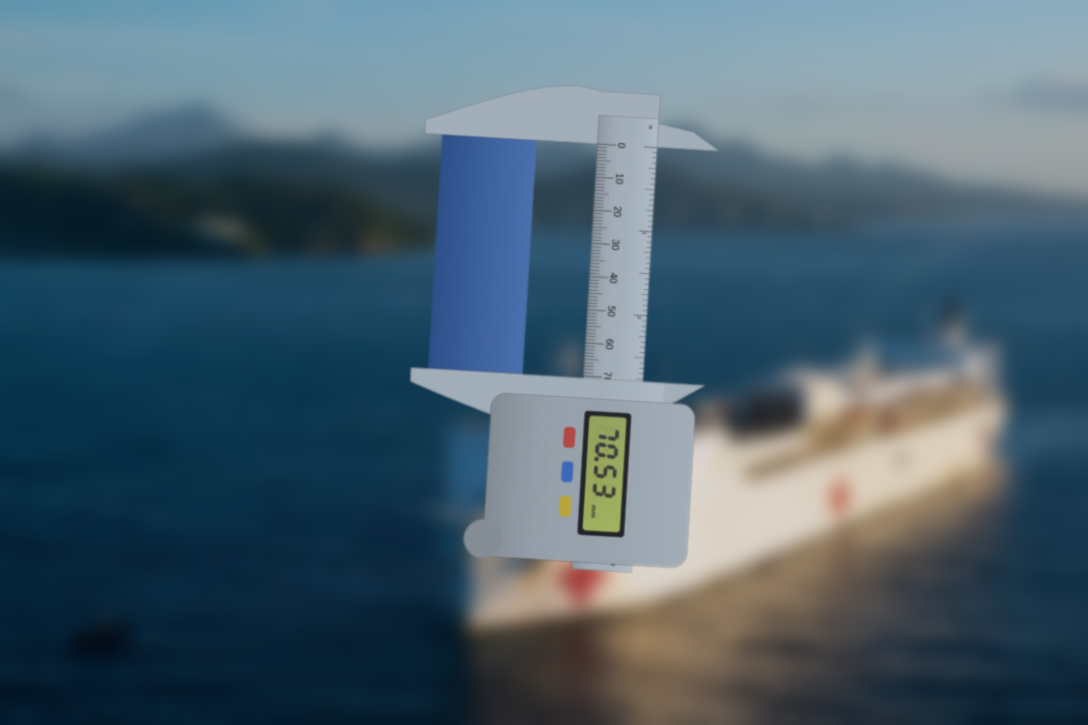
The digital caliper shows 70.53 (mm)
